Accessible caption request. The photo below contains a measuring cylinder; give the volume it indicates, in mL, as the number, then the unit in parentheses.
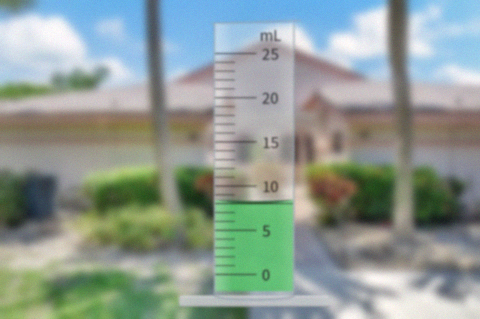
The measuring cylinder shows 8 (mL)
